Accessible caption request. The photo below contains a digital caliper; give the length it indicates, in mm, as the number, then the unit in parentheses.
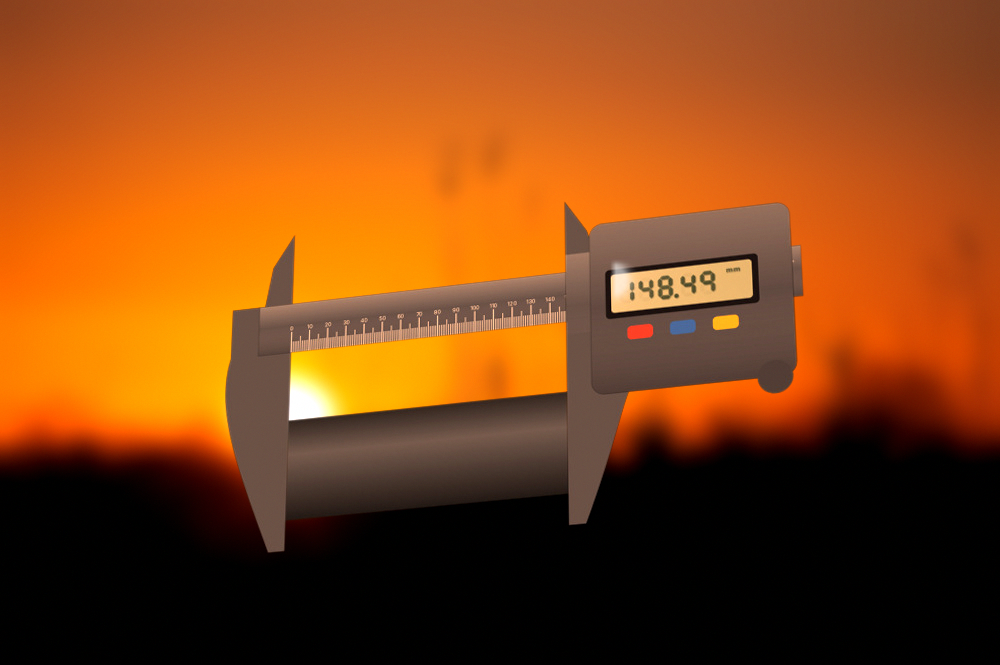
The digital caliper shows 148.49 (mm)
